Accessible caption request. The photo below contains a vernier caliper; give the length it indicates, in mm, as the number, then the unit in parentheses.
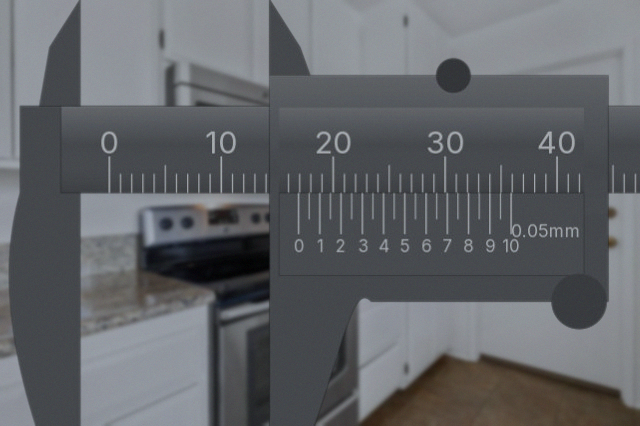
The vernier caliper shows 16.9 (mm)
